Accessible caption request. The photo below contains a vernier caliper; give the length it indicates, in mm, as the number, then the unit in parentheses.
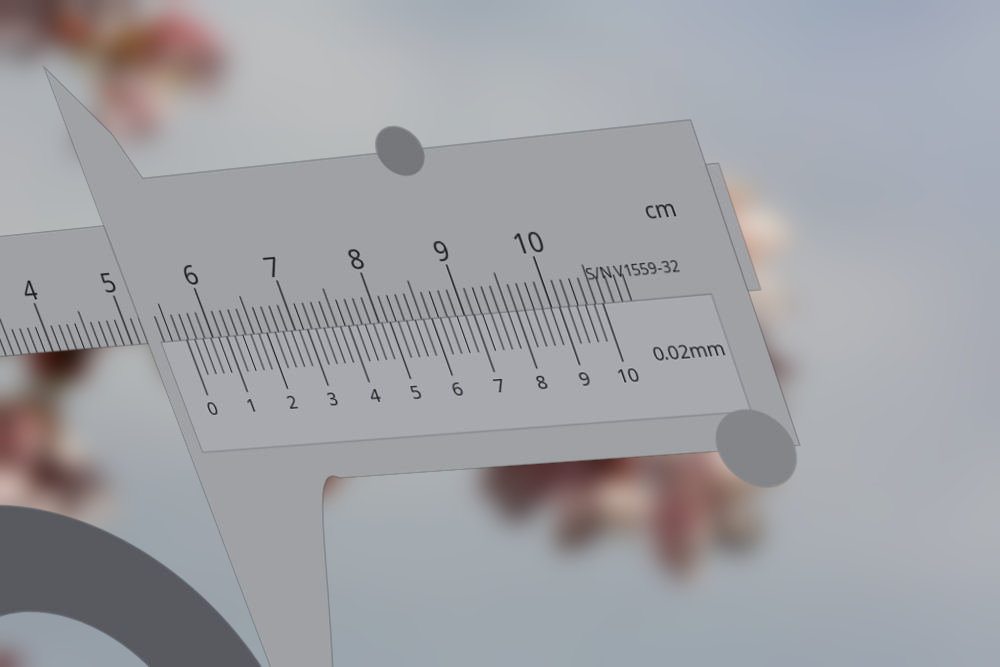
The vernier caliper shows 56.8 (mm)
